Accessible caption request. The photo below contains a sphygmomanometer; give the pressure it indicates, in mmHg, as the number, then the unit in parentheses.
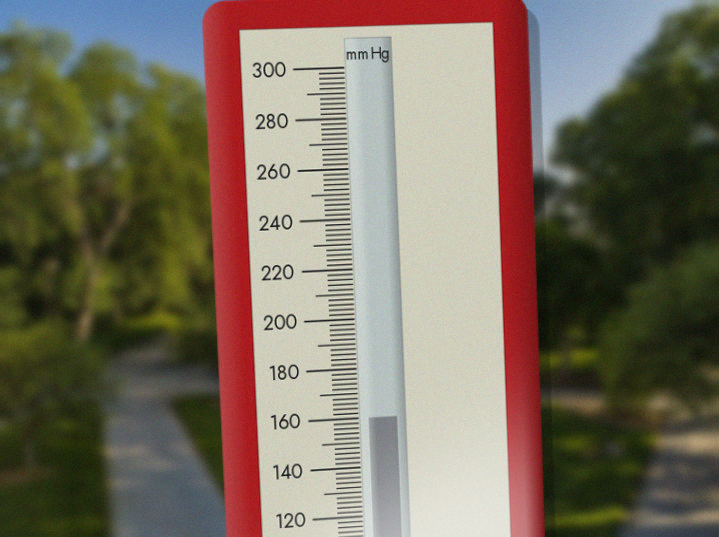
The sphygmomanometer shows 160 (mmHg)
